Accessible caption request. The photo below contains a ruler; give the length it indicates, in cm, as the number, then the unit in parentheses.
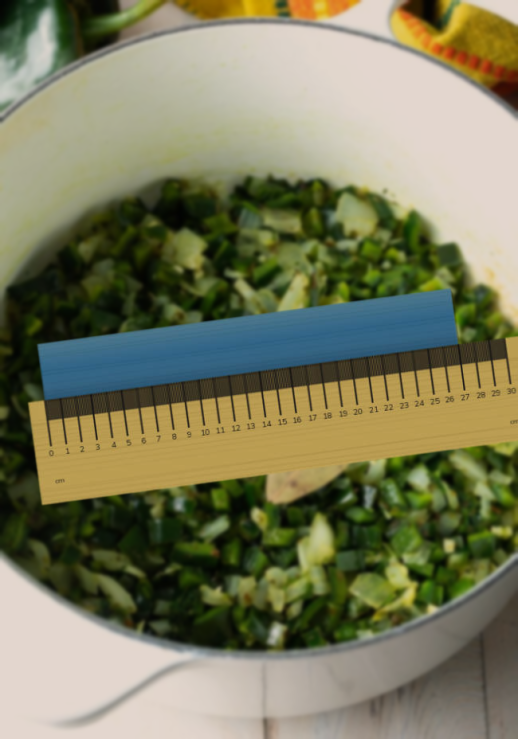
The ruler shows 27 (cm)
